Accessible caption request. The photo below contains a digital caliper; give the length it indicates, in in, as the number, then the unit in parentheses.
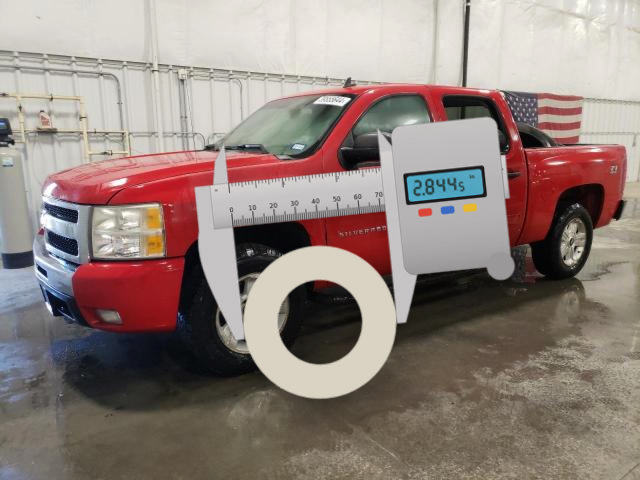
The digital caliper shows 2.8445 (in)
